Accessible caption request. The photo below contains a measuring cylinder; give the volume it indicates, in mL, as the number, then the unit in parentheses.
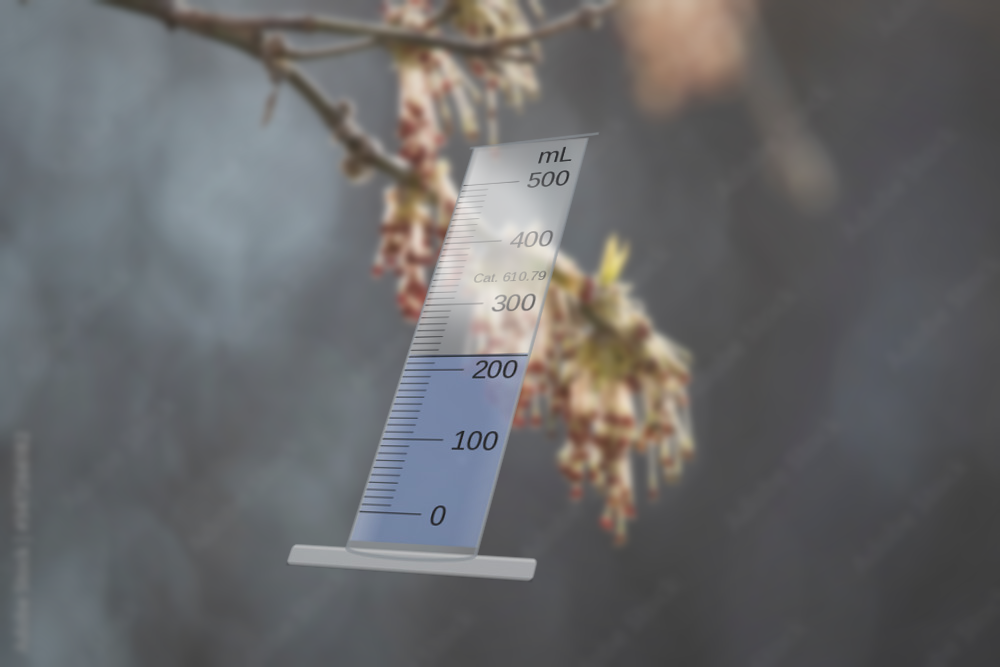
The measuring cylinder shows 220 (mL)
